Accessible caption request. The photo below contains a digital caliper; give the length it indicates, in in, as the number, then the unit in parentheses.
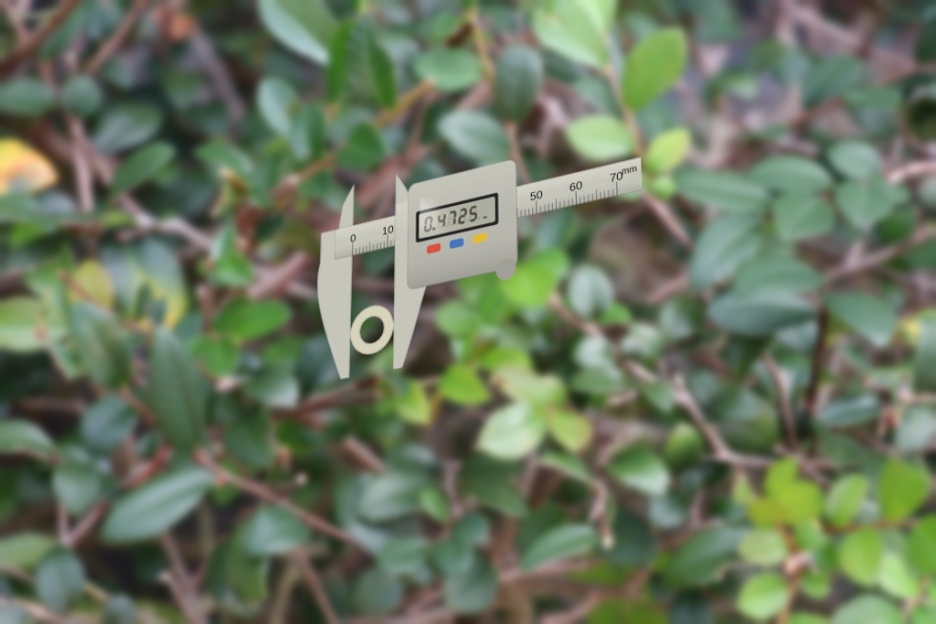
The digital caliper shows 0.4725 (in)
